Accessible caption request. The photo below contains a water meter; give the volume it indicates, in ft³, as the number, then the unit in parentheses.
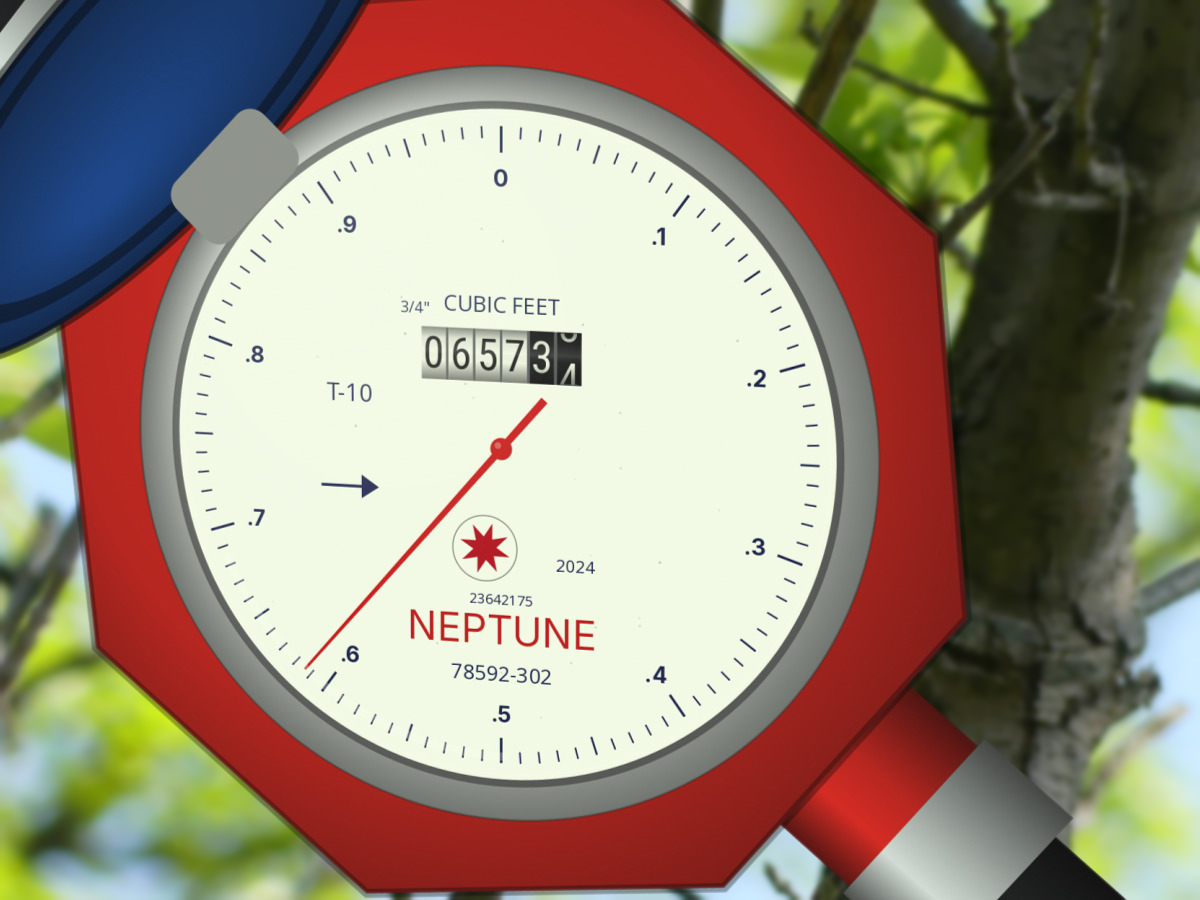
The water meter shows 65733.61 (ft³)
